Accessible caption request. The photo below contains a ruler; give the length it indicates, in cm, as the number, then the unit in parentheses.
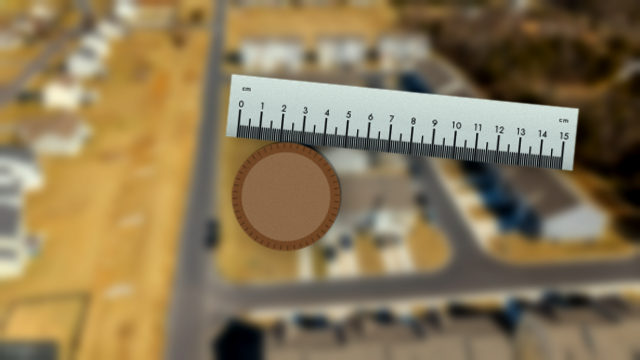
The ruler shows 5 (cm)
